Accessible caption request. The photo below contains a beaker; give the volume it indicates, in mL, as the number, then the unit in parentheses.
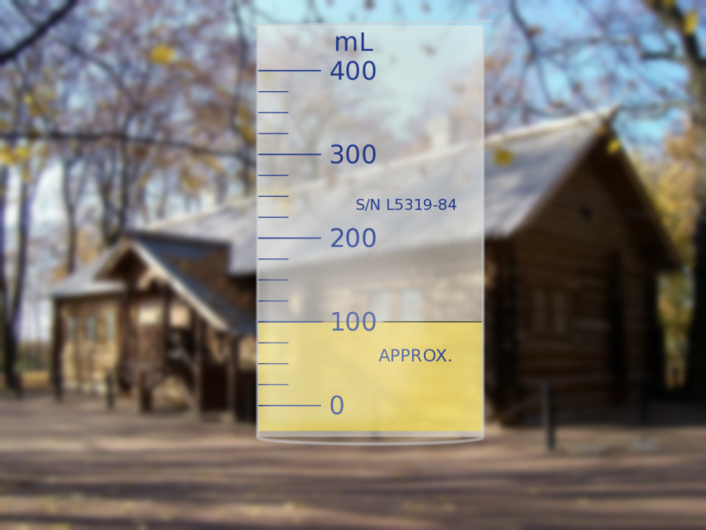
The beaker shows 100 (mL)
